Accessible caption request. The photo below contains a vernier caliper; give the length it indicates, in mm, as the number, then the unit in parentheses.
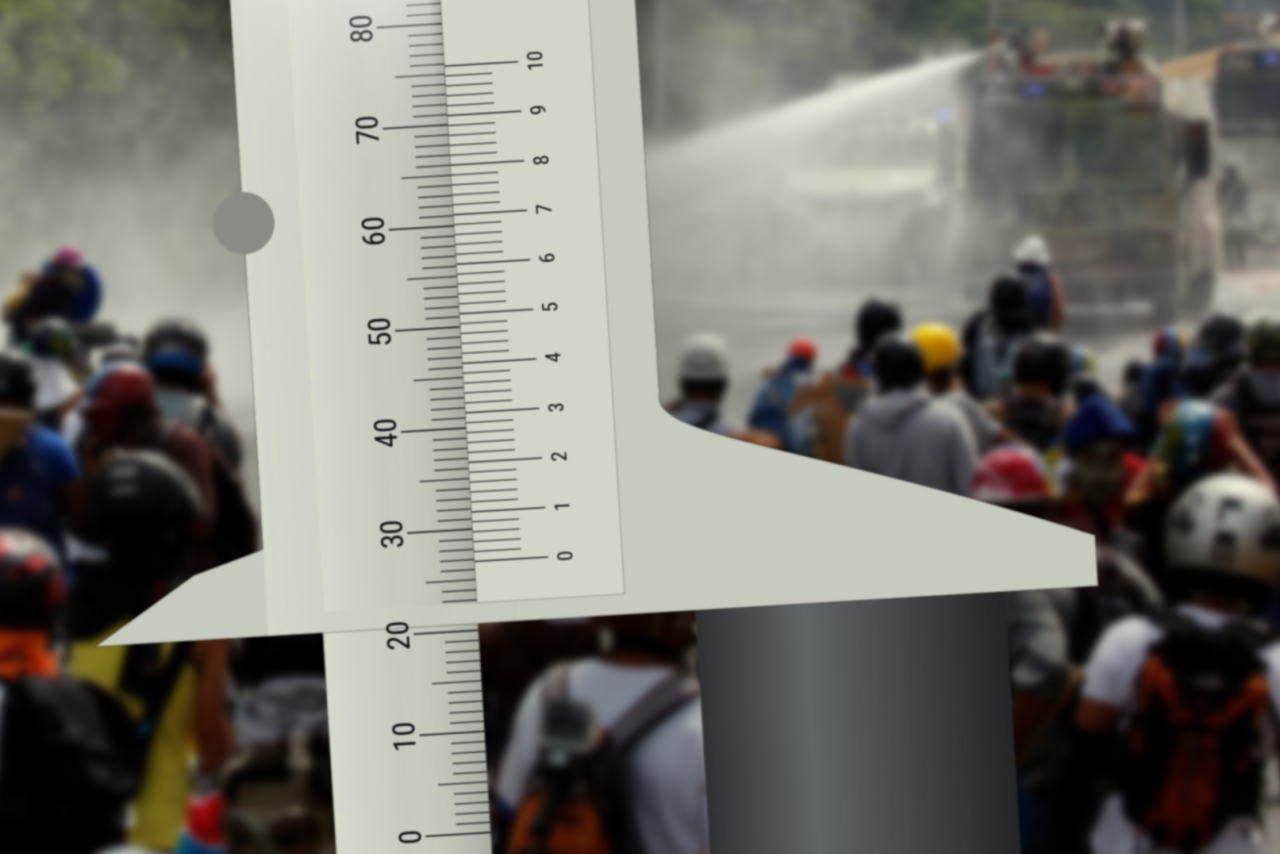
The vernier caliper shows 26.8 (mm)
